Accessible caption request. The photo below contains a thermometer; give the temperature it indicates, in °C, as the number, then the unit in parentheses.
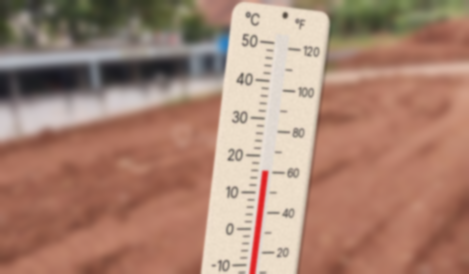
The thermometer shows 16 (°C)
